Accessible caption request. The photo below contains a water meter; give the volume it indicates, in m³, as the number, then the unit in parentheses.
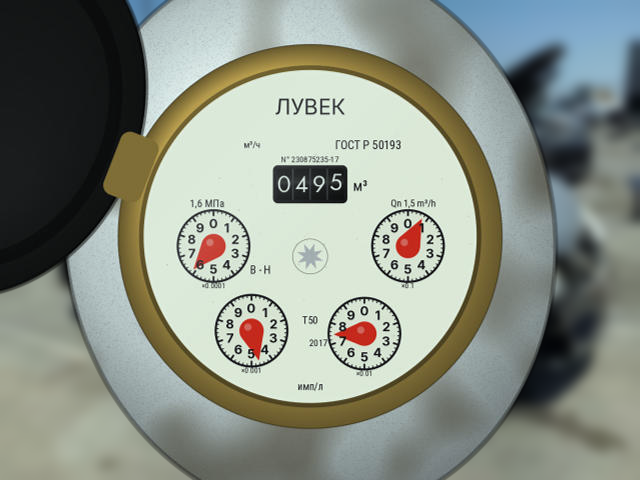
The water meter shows 495.0746 (m³)
